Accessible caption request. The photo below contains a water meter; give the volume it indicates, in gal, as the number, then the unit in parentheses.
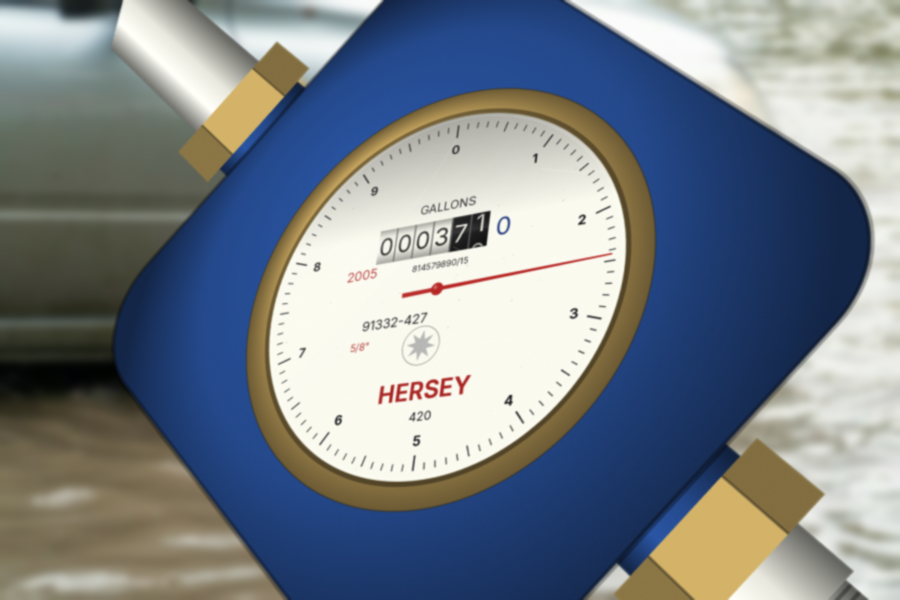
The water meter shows 3712.4 (gal)
